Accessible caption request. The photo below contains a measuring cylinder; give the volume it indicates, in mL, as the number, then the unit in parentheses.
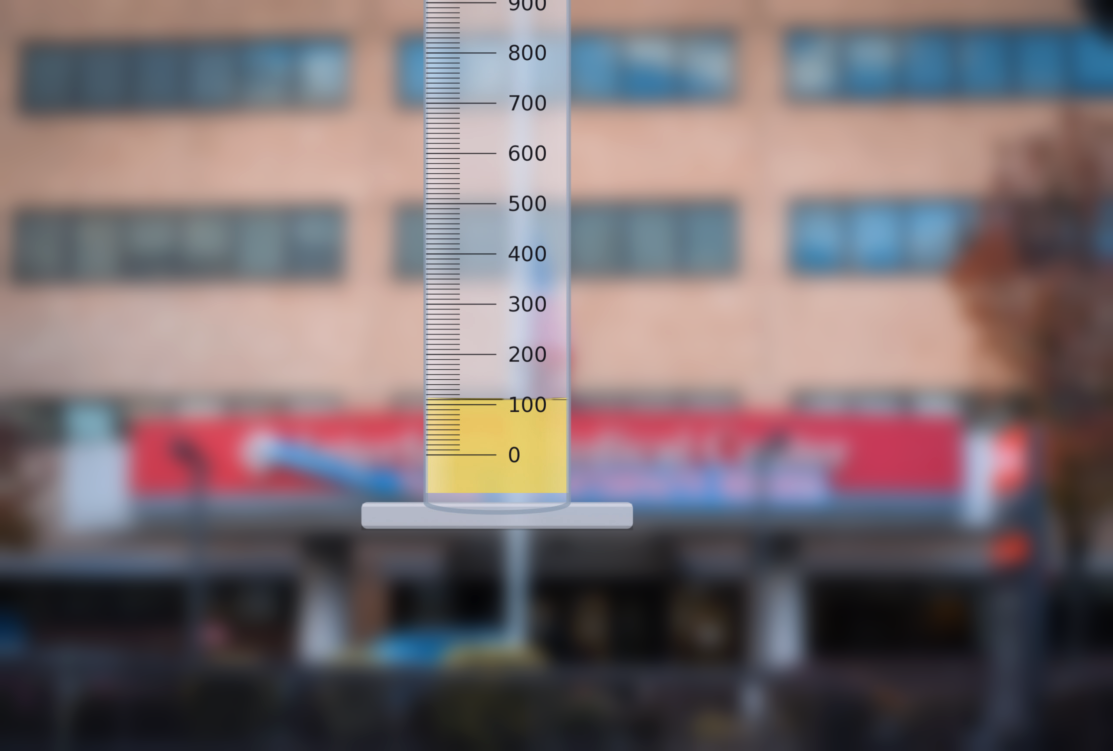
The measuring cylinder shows 110 (mL)
